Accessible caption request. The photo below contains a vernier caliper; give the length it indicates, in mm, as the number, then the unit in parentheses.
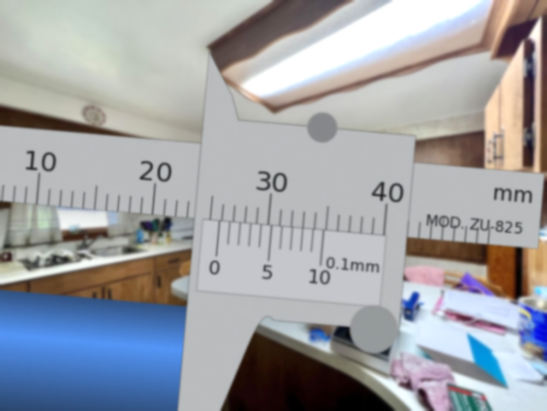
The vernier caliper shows 25.8 (mm)
